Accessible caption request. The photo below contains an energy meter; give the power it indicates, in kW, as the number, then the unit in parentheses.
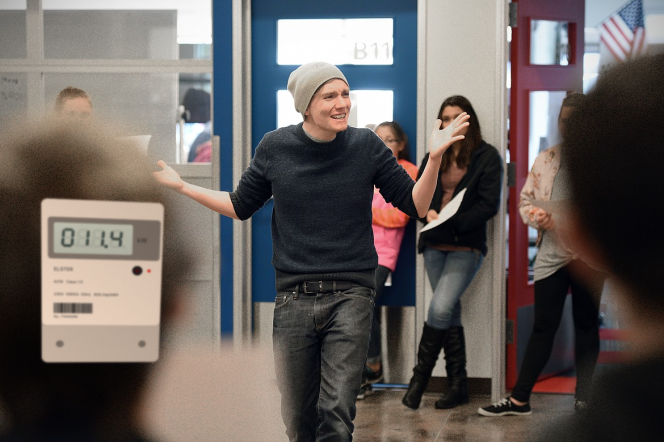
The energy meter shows 11.4 (kW)
